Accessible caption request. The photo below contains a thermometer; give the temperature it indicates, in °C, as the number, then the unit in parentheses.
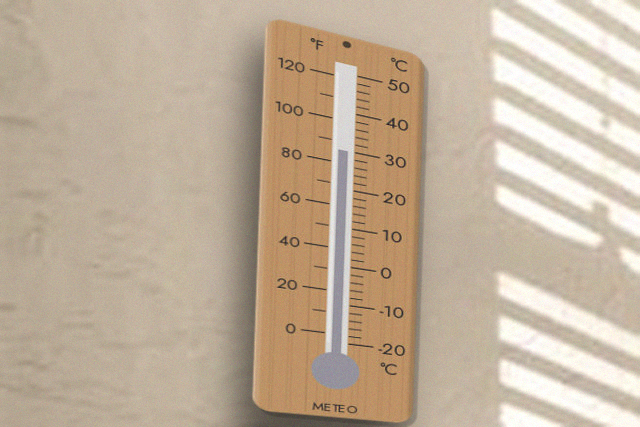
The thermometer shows 30 (°C)
